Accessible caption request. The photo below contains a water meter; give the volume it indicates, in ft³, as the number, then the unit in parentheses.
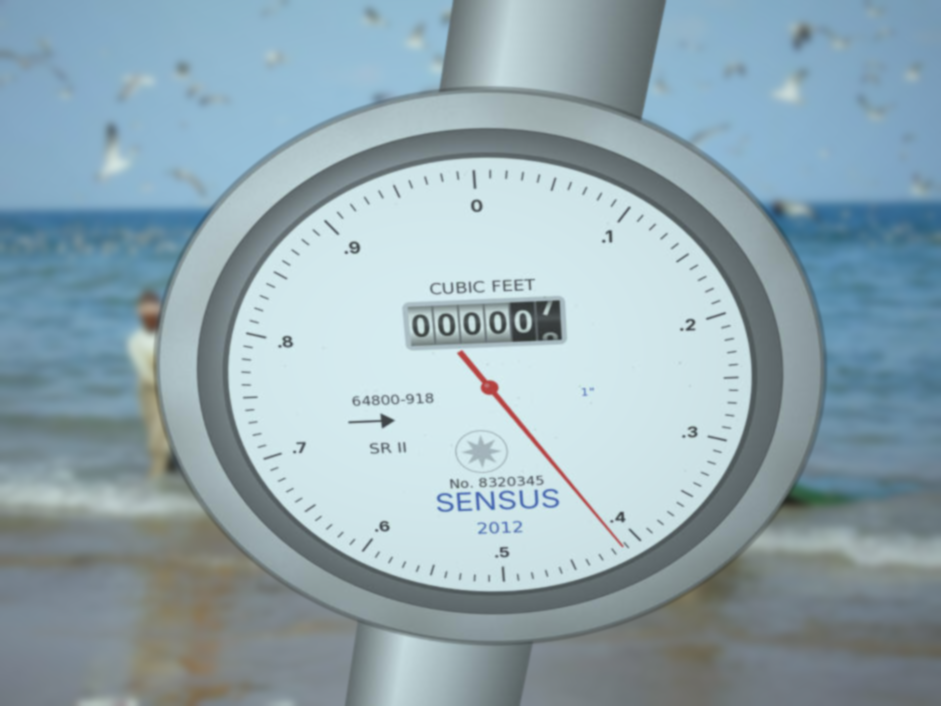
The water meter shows 7.41 (ft³)
